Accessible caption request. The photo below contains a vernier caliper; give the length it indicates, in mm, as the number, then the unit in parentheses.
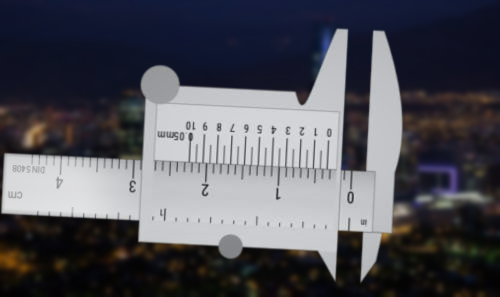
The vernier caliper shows 3.4 (mm)
